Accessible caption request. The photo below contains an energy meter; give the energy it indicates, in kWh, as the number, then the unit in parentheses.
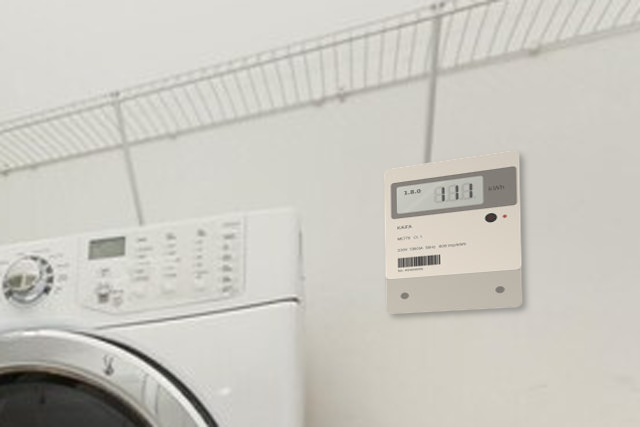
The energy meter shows 111 (kWh)
